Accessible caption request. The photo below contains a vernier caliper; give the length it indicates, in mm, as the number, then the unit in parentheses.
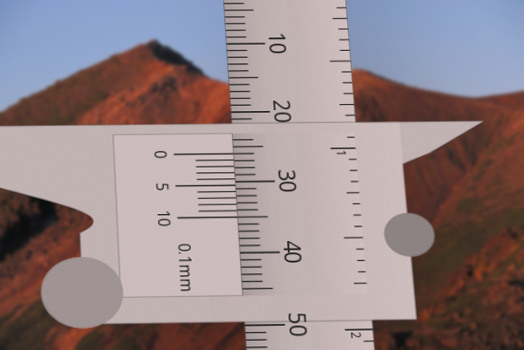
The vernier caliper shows 26.0 (mm)
